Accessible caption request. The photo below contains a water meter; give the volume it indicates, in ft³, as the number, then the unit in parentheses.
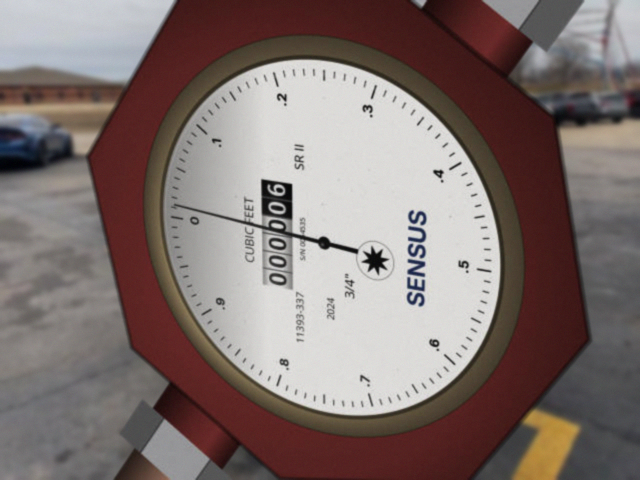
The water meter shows 6.01 (ft³)
